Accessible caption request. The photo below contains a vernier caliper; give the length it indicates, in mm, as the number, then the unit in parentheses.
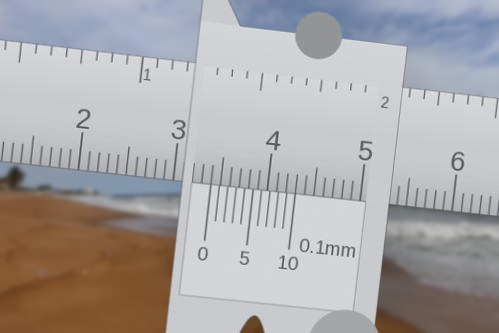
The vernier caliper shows 34.0 (mm)
